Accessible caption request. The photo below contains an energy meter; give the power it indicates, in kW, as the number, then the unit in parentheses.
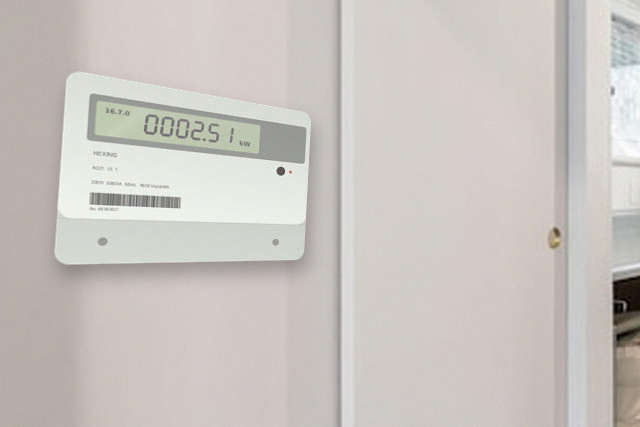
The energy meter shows 2.51 (kW)
